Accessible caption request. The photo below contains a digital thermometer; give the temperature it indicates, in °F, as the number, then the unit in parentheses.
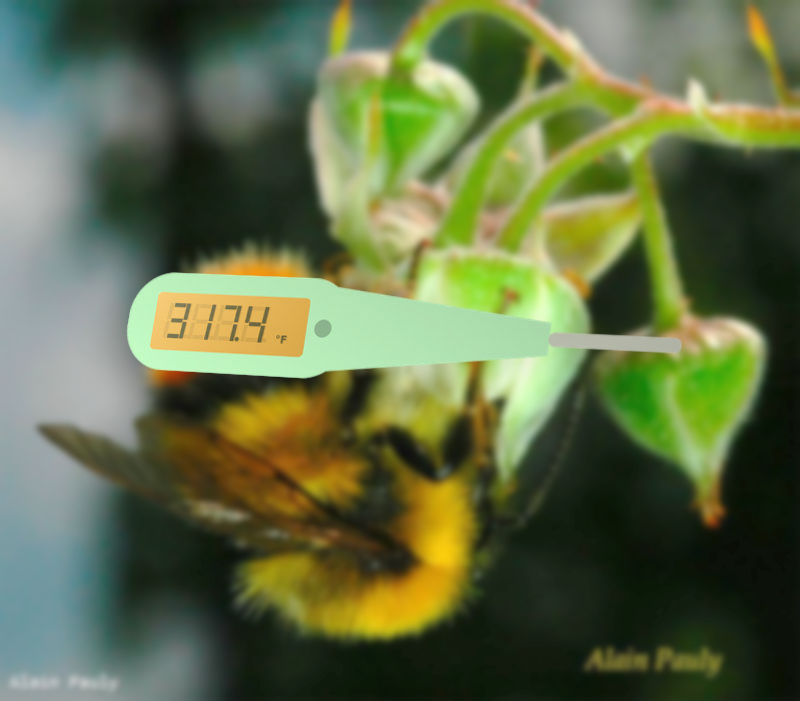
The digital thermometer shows 317.4 (°F)
